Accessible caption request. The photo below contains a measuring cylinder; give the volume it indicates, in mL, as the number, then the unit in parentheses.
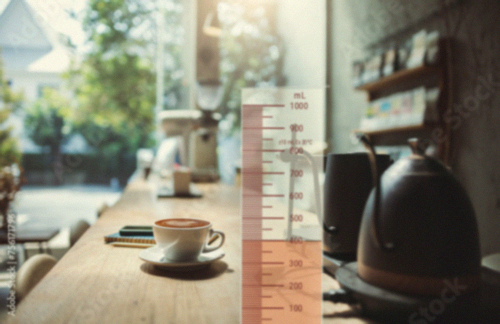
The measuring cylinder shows 400 (mL)
